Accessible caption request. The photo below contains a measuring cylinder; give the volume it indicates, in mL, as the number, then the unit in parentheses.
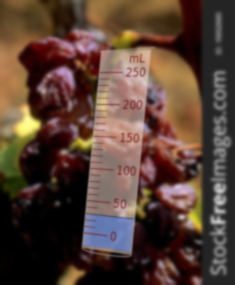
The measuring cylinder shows 30 (mL)
